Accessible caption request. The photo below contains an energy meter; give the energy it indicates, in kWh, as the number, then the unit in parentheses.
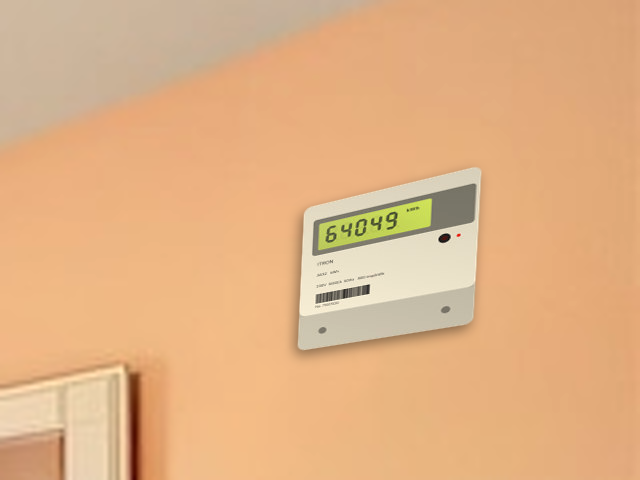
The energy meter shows 64049 (kWh)
